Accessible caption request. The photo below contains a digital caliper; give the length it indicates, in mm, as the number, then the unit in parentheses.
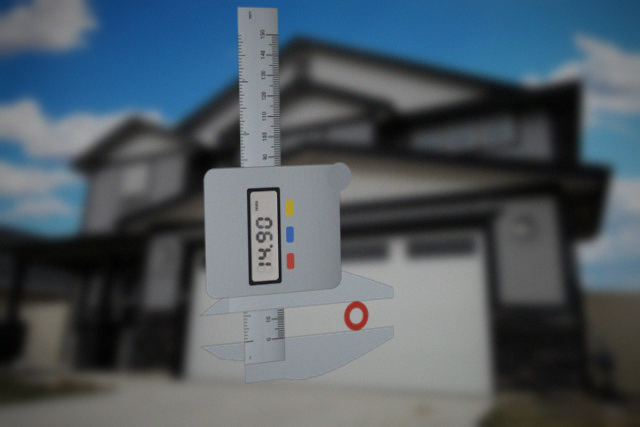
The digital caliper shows 14.90 (mm)
